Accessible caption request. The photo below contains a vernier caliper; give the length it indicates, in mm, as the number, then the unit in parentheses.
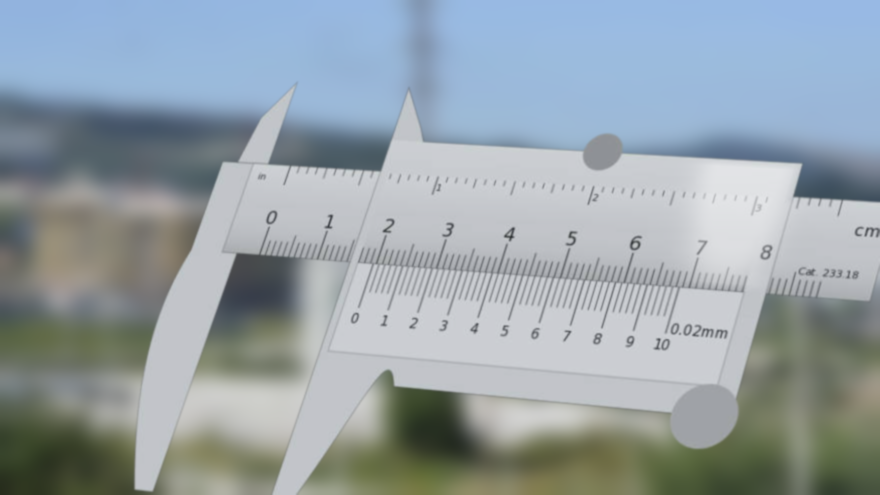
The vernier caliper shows 19.5 (mm)
